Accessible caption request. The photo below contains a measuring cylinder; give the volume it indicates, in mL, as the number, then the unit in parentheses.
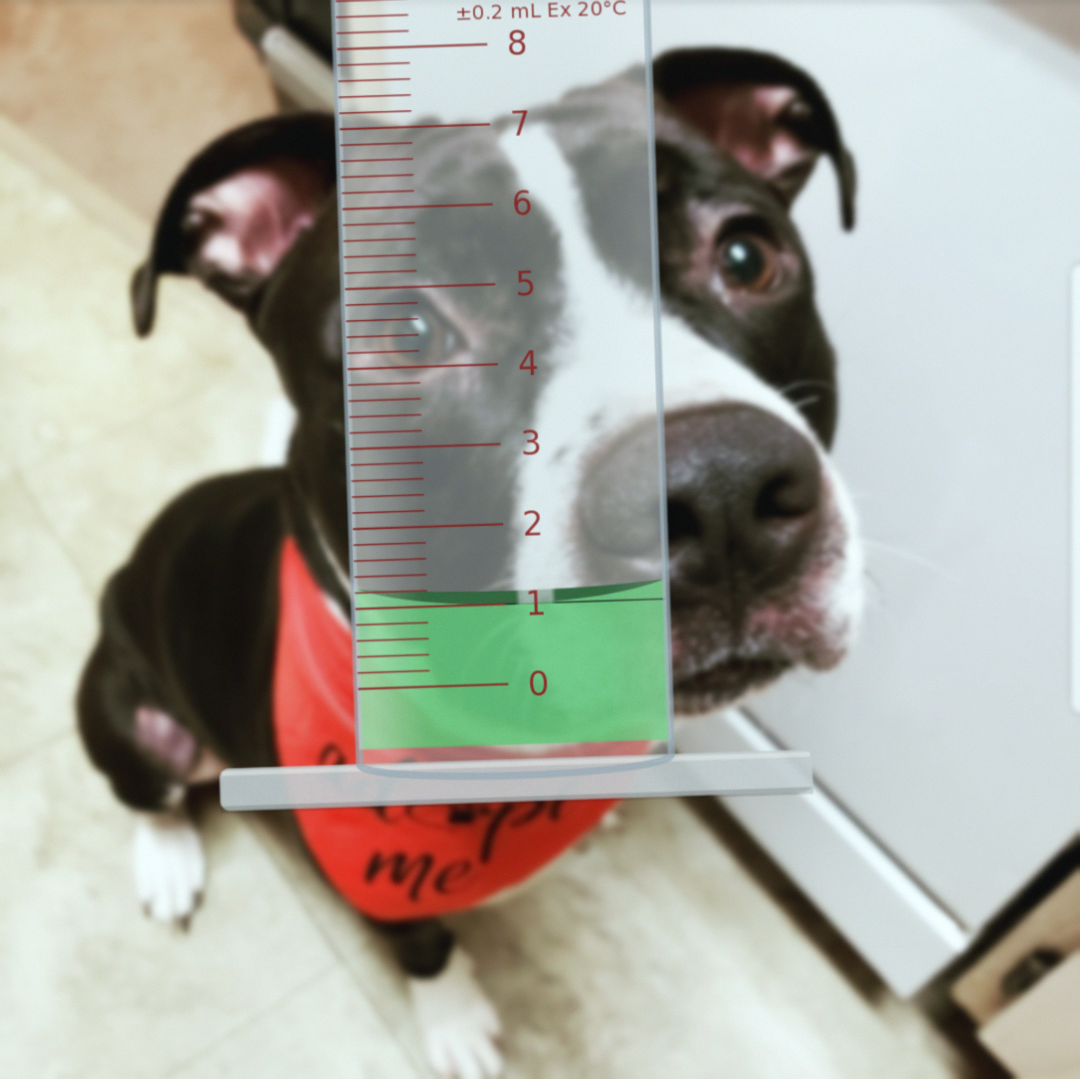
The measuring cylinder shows 1 (mL)
